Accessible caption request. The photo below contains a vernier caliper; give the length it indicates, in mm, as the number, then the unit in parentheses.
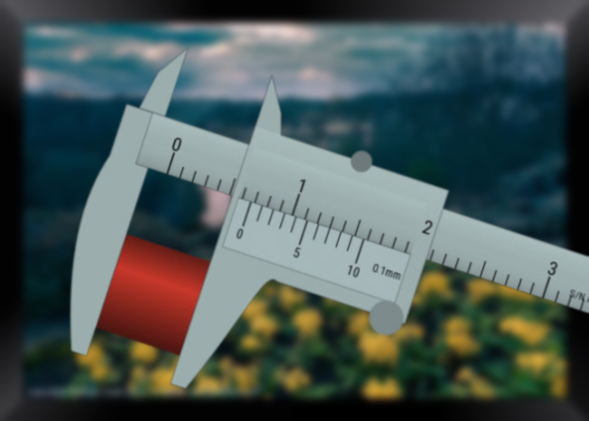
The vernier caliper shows 6.7 (mm)
